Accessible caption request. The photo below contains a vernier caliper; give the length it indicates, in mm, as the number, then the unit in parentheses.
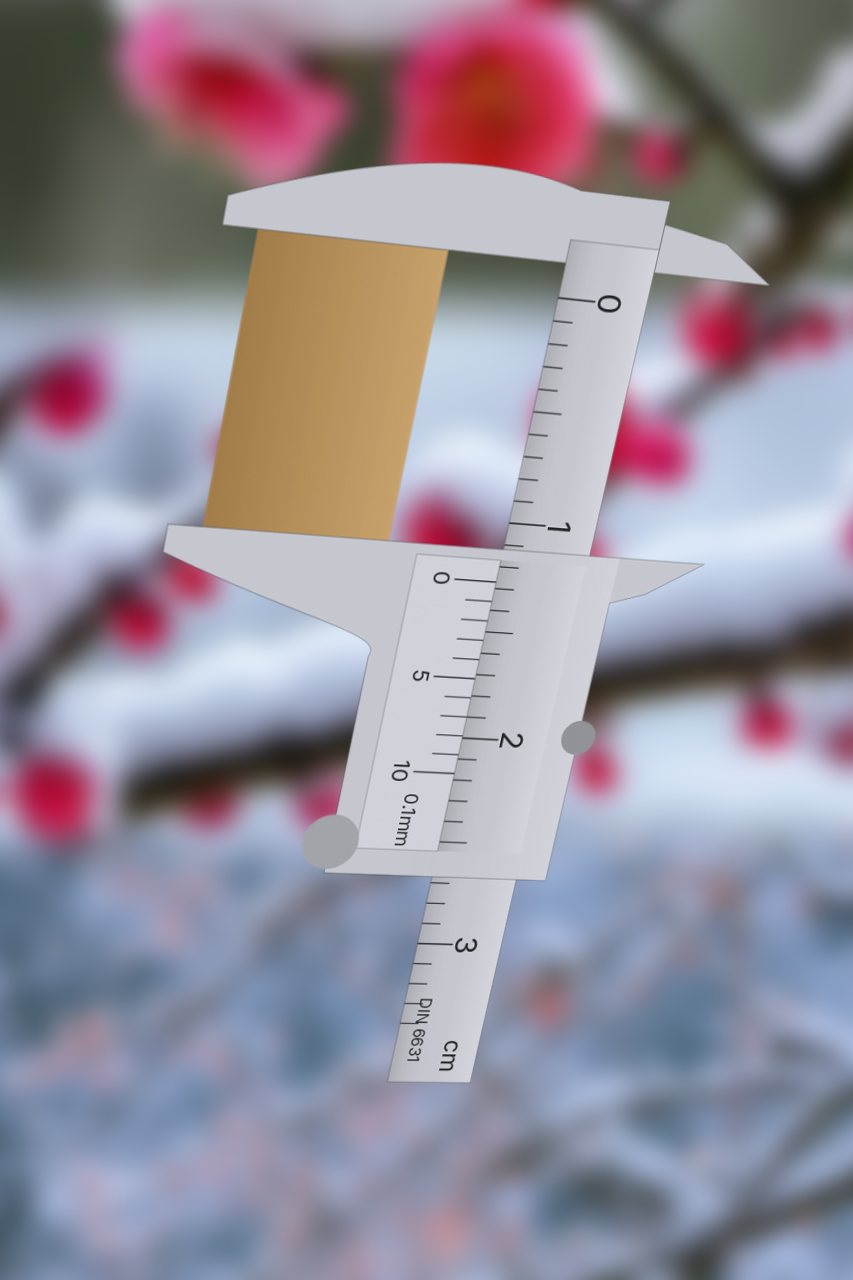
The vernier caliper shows 12.7 (mm)
